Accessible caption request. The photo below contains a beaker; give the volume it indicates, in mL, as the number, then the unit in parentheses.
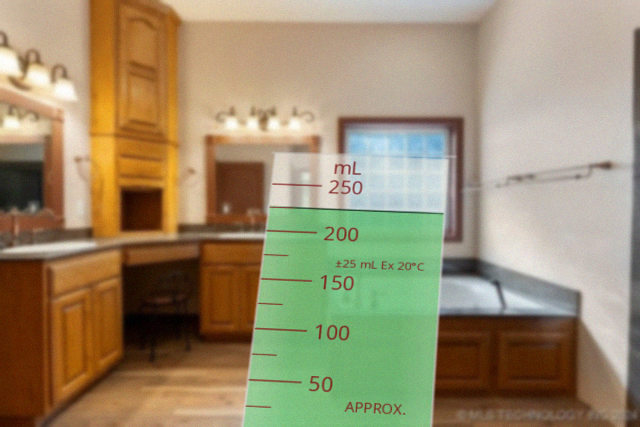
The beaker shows 225 (mL)
